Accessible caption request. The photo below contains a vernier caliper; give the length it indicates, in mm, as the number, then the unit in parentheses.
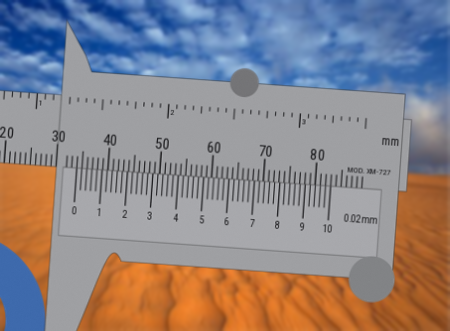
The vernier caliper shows 34.0 (mm)
